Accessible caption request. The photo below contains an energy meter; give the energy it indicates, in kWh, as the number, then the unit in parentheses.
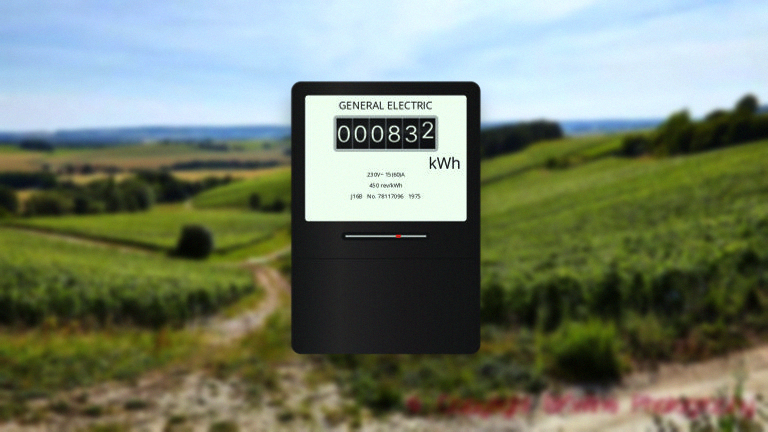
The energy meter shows 832 (kWh)
